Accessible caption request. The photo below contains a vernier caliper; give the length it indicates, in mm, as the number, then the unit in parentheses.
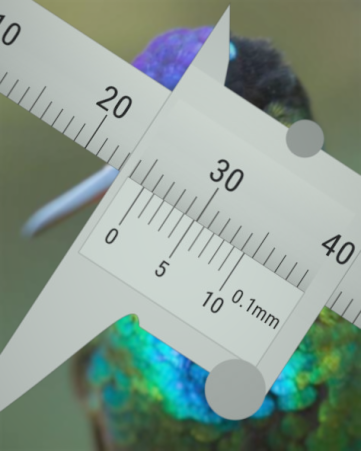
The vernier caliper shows 25.3 (mm)
